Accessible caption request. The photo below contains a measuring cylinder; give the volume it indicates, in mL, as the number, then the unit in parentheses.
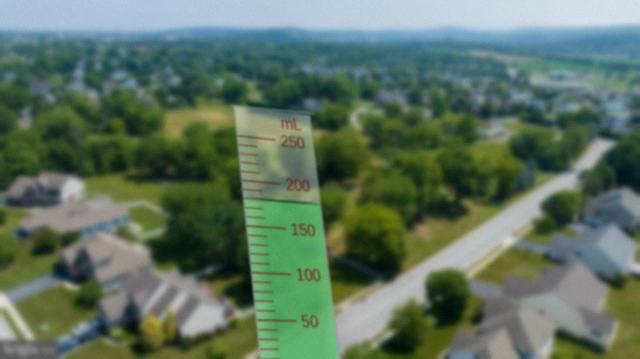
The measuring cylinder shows 180 (mL)
